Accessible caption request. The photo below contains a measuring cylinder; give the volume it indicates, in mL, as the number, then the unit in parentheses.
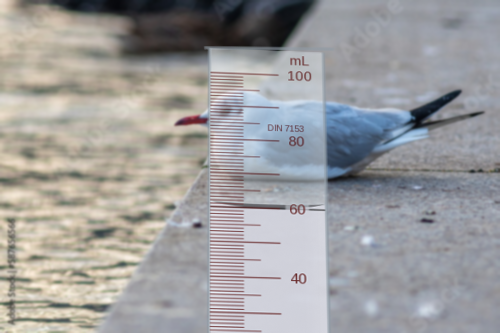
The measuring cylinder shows 60 (mL)
